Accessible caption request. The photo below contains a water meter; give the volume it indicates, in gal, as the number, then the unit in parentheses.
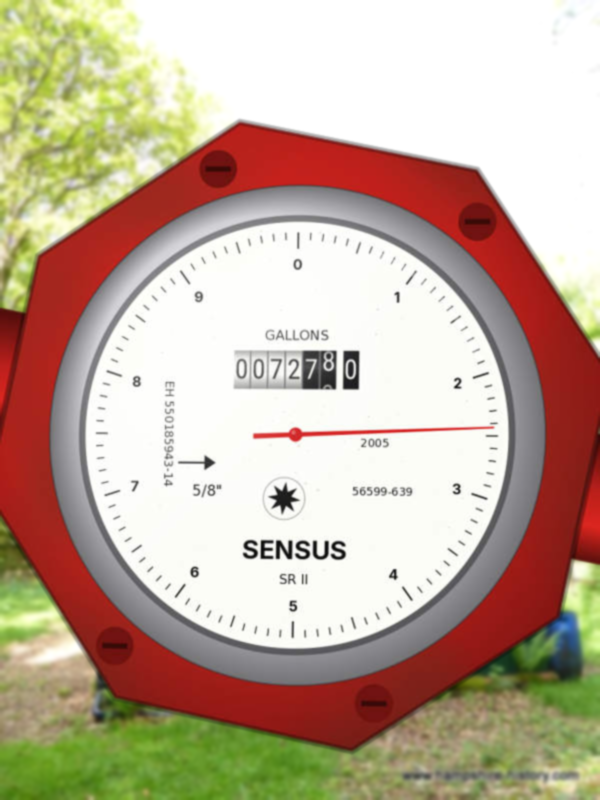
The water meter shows 72782.4 (gal)
